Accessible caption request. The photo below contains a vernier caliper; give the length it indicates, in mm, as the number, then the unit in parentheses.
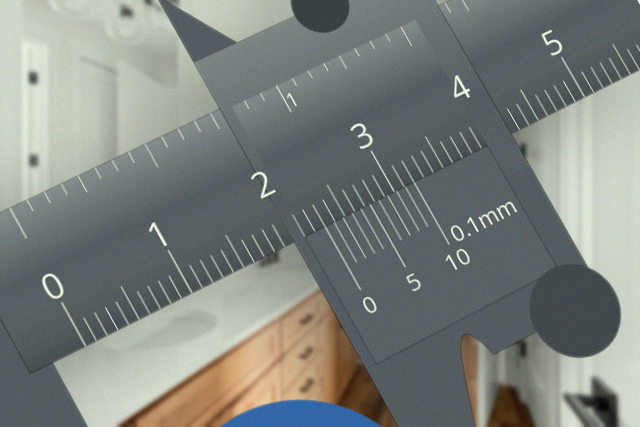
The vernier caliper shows 23.0 (mm)
